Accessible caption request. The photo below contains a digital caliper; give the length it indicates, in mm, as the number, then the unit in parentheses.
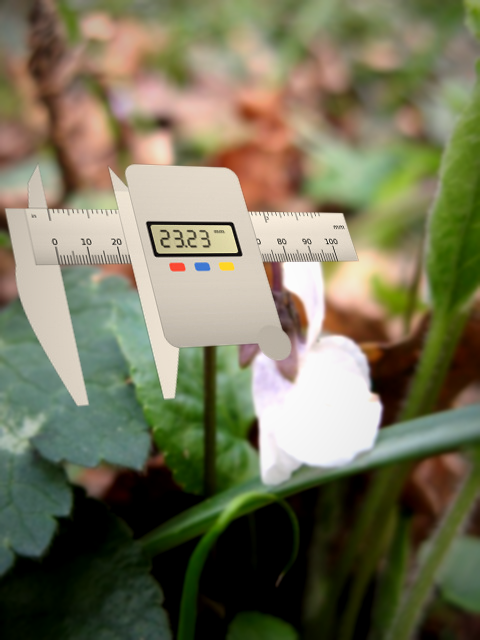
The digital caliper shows 23.23 (mm)
